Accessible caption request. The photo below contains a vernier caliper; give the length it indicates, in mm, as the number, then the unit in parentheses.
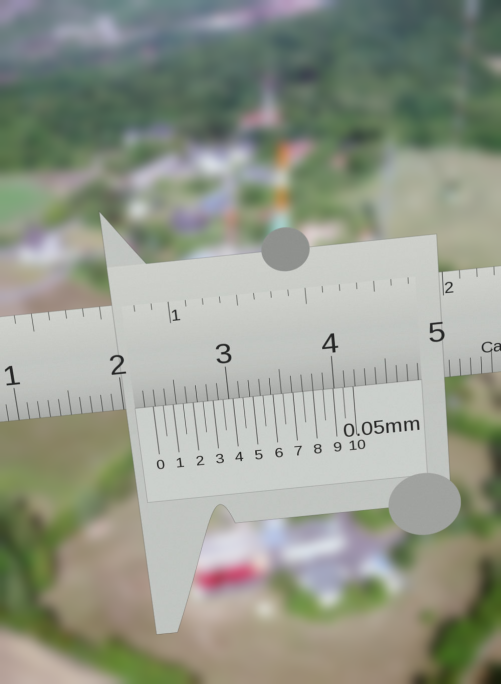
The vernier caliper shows 22.8 (mm)
